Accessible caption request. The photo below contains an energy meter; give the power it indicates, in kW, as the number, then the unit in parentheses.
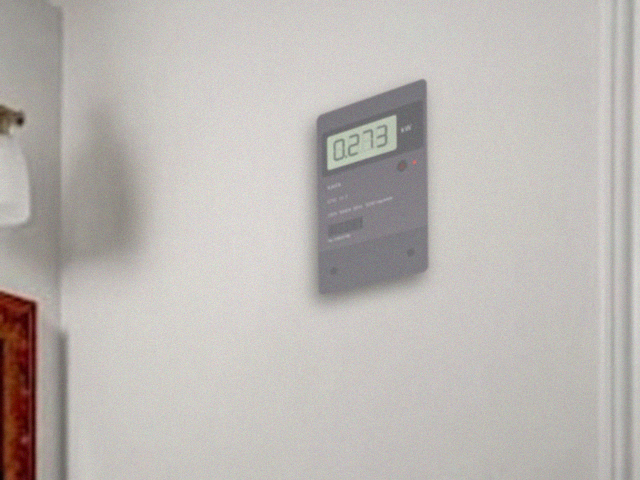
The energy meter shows 0.273 (kW)
